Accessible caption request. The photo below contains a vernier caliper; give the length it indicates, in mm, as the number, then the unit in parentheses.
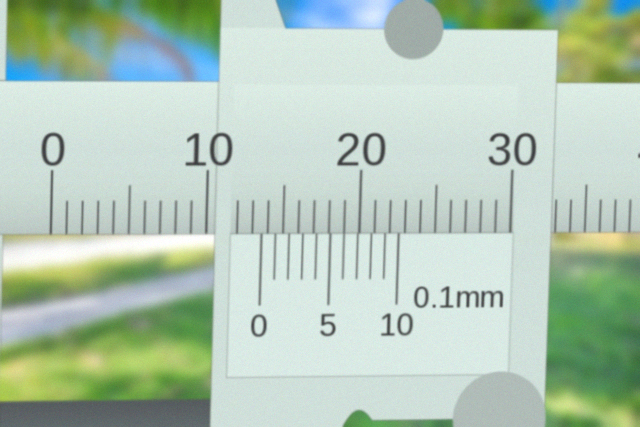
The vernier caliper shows 13.6 (mm)
